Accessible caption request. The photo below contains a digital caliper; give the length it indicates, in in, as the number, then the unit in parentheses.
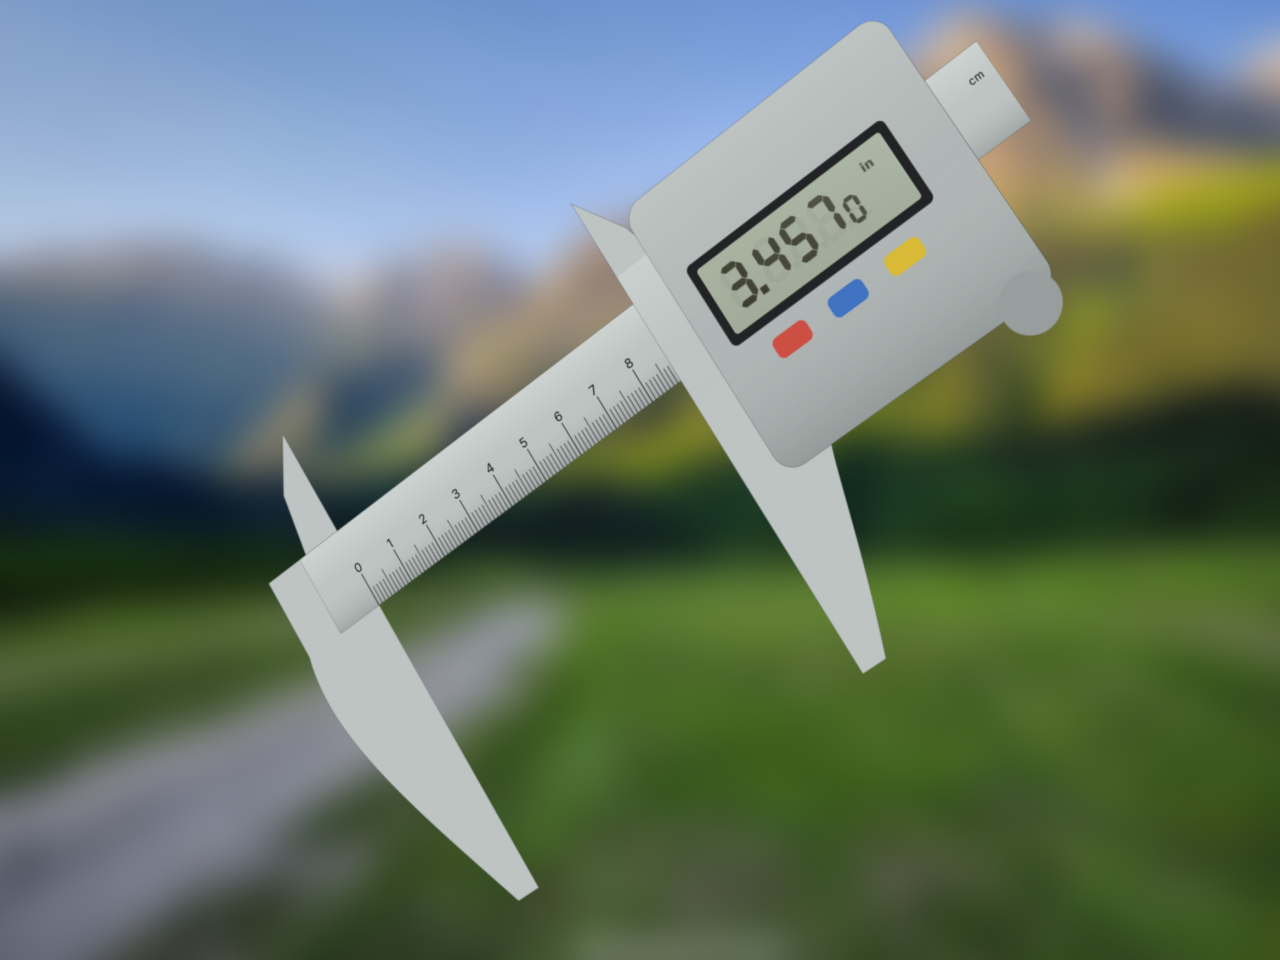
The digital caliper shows 3.4570 (in)
